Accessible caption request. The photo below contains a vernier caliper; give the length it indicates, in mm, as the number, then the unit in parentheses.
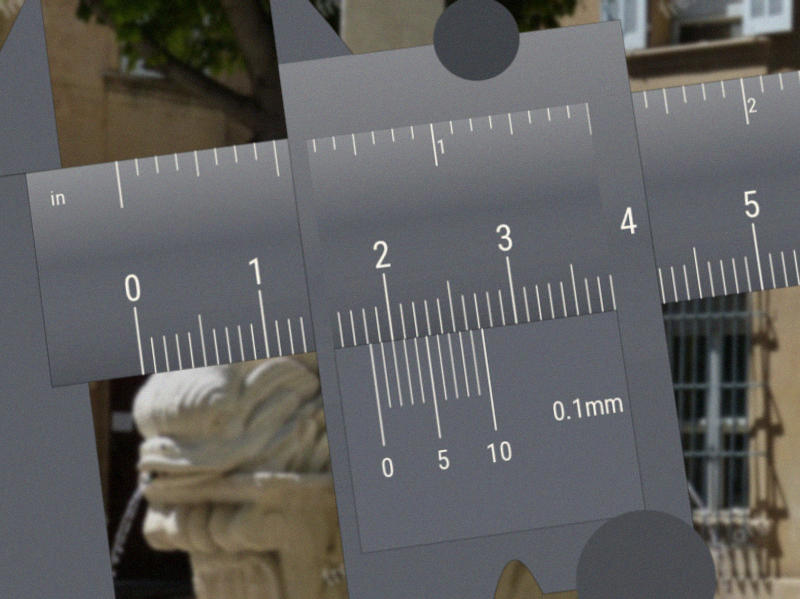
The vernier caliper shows 18.2 (mm)
